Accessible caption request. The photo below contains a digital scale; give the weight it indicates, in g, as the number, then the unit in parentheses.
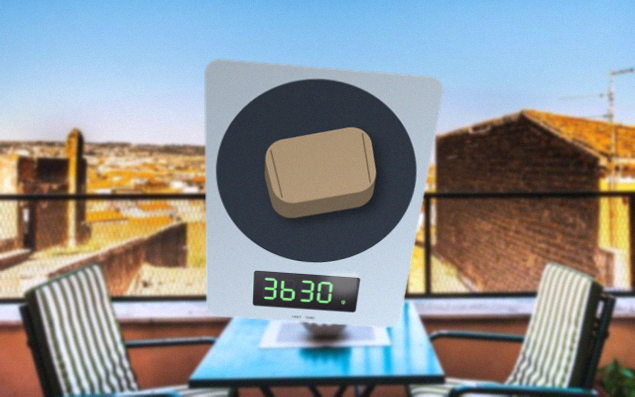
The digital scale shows 3630 (g)
